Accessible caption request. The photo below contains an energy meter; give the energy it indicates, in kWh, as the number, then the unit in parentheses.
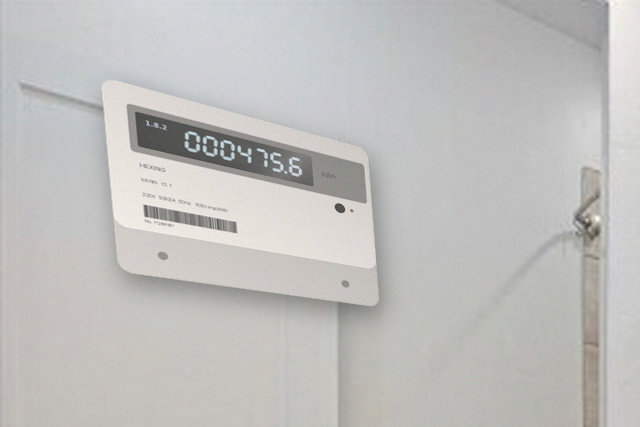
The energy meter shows 475.6 (kWh)
